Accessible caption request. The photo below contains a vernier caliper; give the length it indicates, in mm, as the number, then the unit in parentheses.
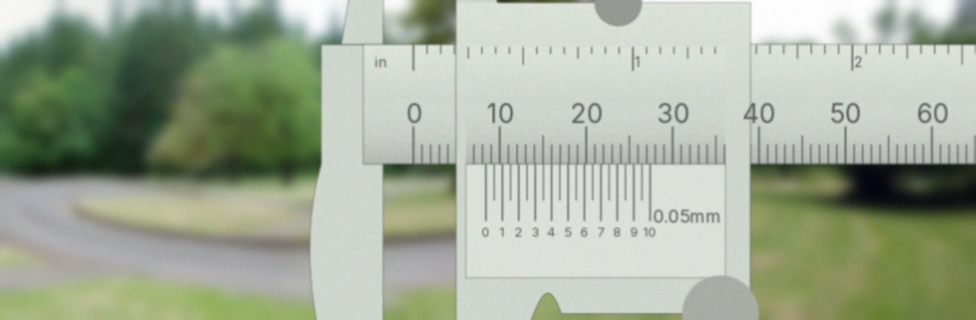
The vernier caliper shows 8.4 (mm)
